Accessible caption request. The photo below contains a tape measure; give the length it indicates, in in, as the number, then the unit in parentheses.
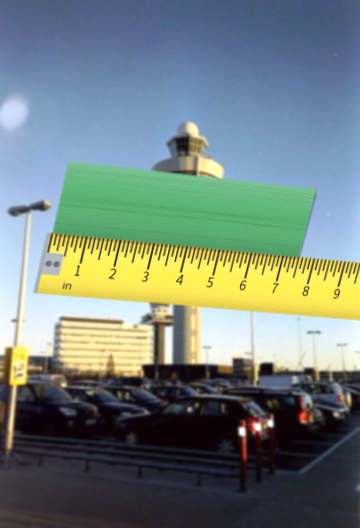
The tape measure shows 7.5 (in)
